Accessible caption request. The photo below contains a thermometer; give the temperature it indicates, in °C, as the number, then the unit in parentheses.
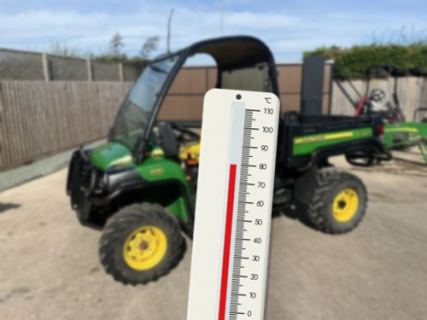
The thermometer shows 80 (°C)
